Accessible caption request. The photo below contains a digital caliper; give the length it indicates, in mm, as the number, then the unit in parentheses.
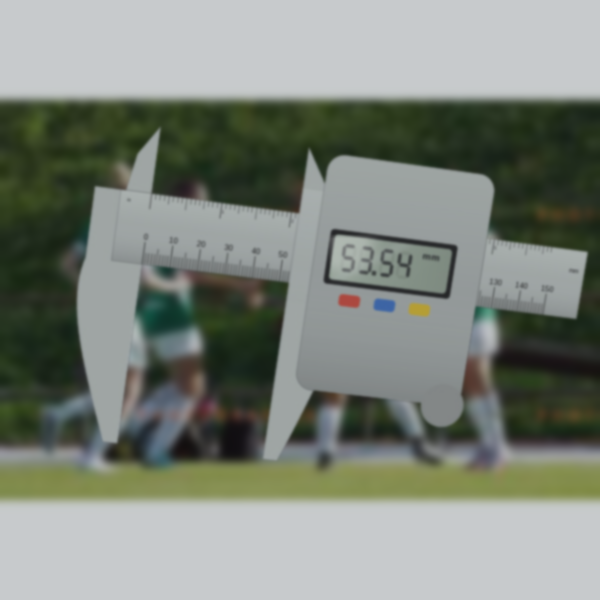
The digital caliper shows 53.54 (mm)
